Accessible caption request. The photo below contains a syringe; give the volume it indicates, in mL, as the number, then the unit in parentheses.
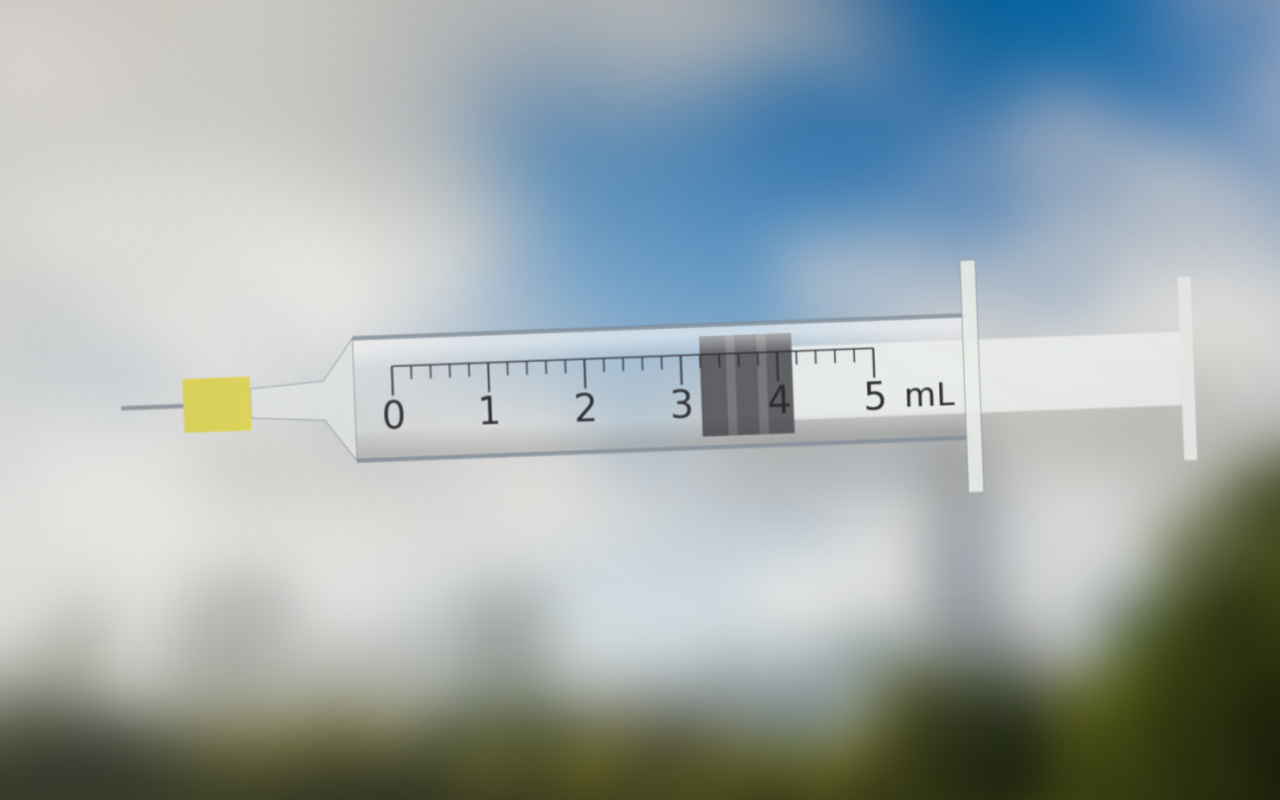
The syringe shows 3.2 (mL)
